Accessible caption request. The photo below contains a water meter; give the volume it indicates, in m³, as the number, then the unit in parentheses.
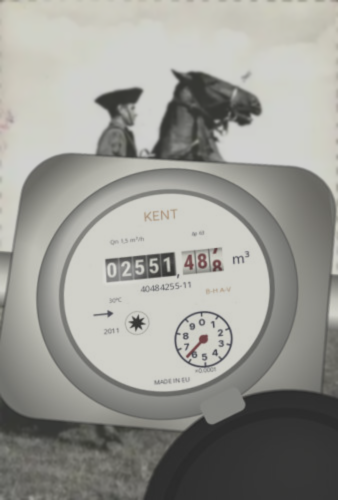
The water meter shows 2551.4876 (m³)
